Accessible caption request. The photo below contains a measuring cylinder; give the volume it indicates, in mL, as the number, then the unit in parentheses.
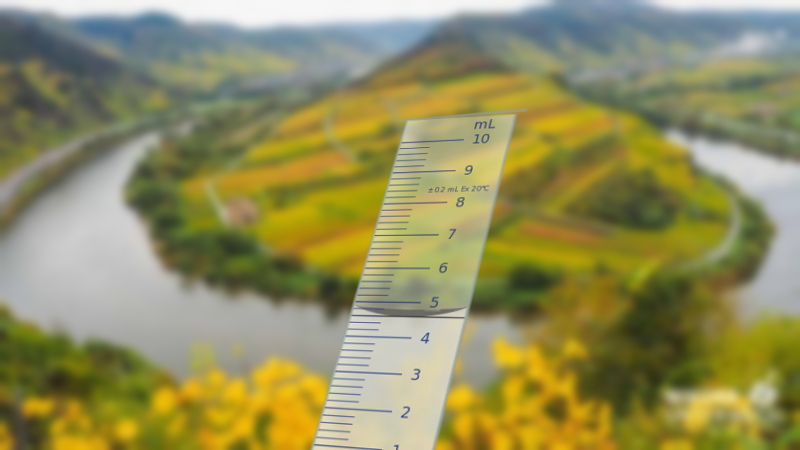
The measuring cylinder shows 4.6 (mL)
